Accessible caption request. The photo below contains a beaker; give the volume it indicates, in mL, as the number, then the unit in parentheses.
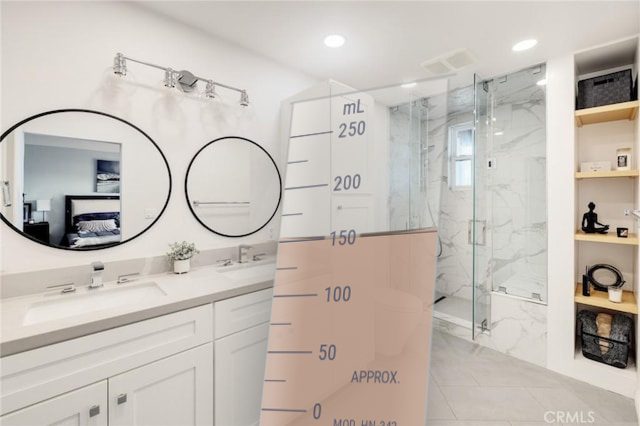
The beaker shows 150 (mL)
